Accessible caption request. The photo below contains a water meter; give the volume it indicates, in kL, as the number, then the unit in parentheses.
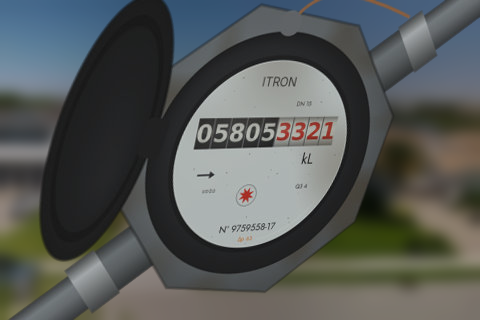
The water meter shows 5805.3321 (kL)
